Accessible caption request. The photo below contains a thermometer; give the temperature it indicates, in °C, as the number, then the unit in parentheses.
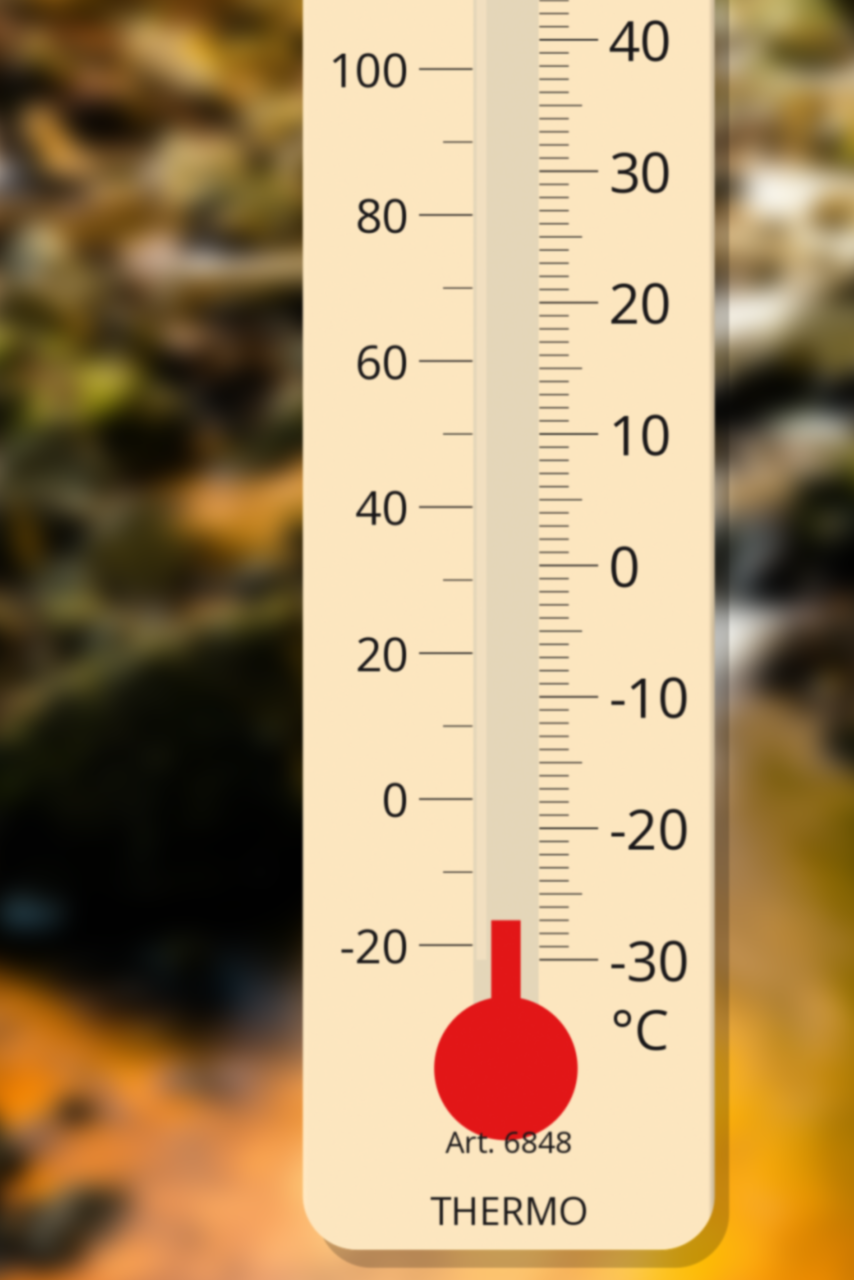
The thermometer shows -27 (°C)
